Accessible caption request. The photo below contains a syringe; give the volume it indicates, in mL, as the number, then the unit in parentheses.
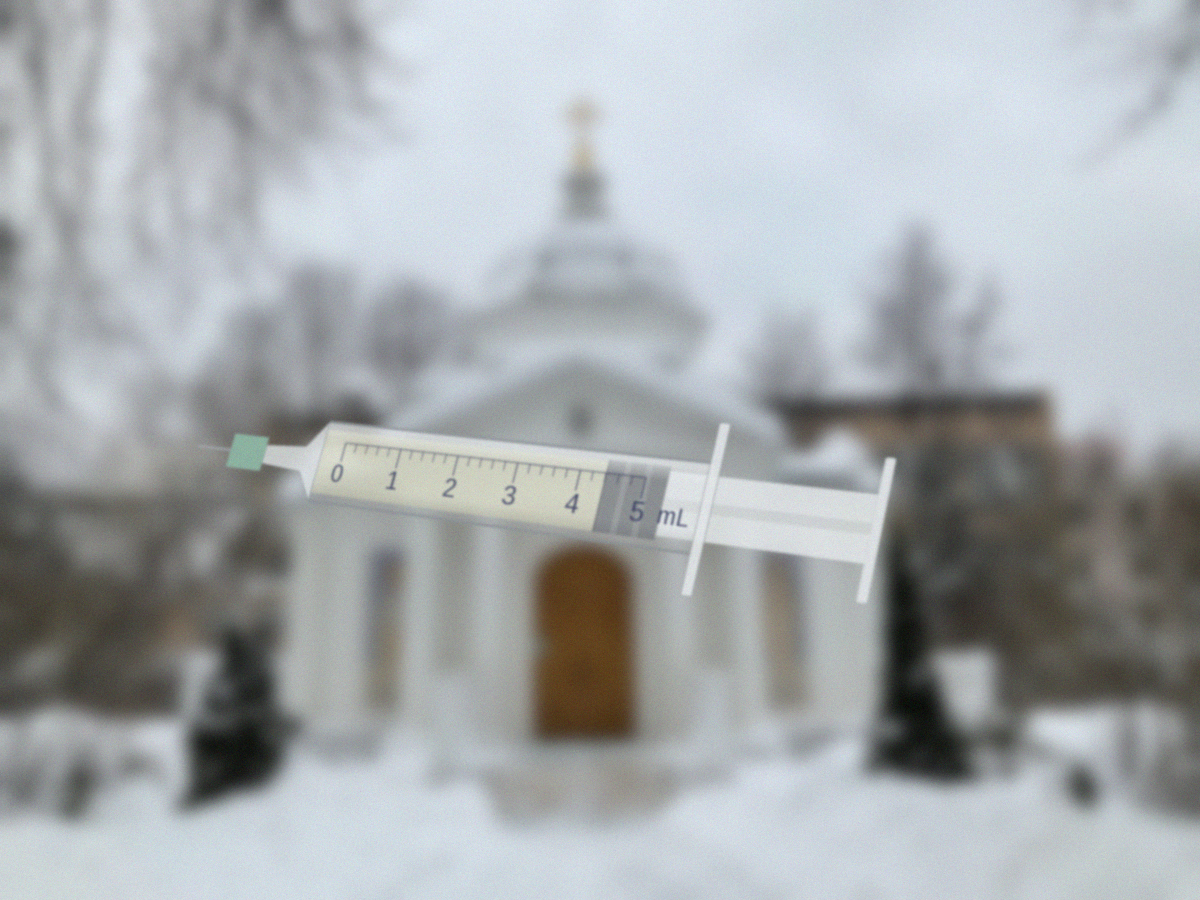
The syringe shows 4.4 (mL)
